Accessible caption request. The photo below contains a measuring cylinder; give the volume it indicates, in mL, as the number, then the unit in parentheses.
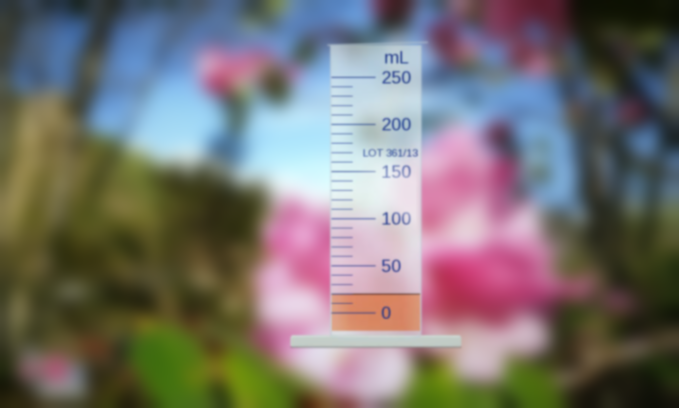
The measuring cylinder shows 20 (mL)
